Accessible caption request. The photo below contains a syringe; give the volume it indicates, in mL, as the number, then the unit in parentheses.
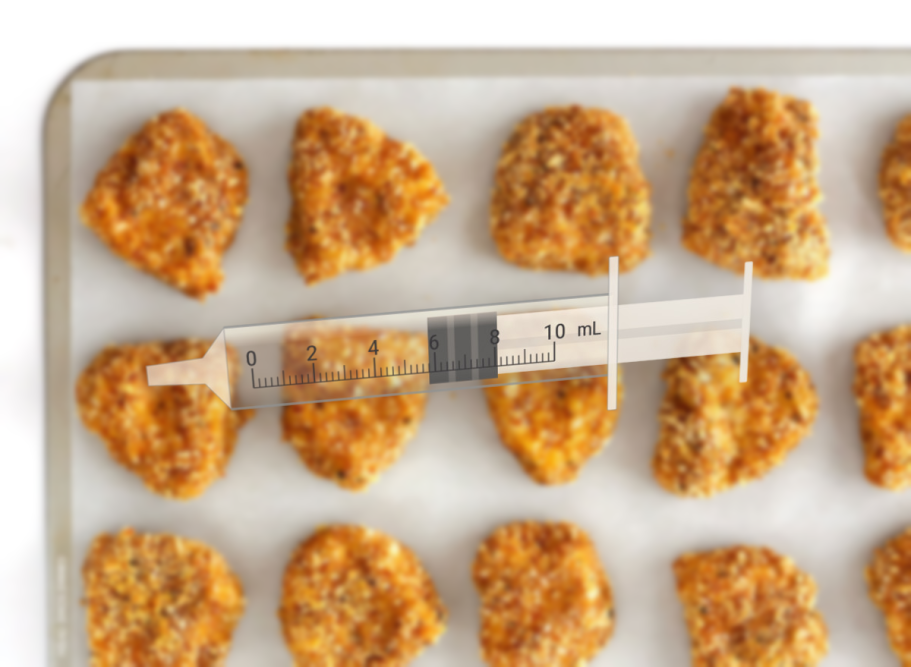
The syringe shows 5.8 (mL)
